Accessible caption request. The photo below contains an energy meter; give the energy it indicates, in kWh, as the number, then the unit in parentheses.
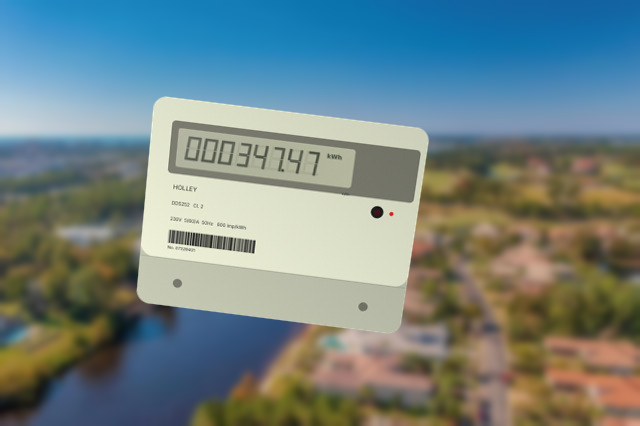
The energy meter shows 347.47 (kWh)
